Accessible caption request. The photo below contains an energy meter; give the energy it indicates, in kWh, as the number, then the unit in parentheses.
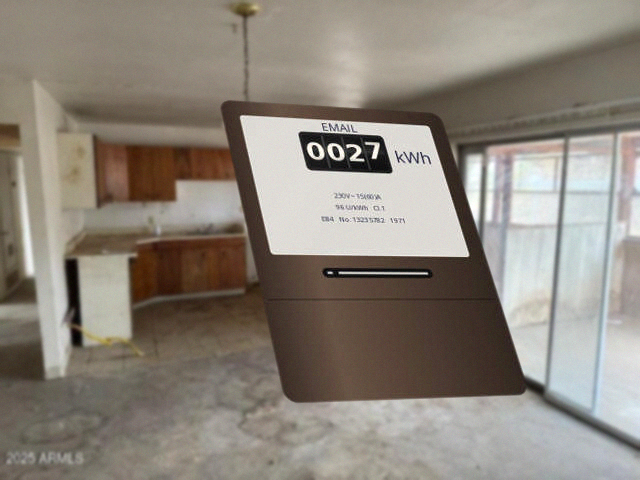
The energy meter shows 27 (kWh)
